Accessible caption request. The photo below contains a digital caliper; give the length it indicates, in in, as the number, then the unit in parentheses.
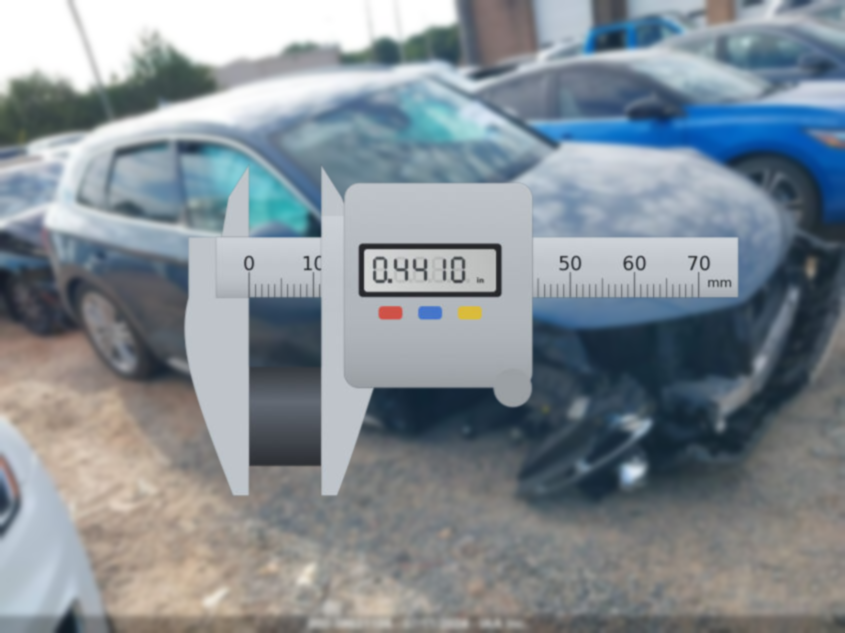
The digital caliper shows 0.4410 (in)
